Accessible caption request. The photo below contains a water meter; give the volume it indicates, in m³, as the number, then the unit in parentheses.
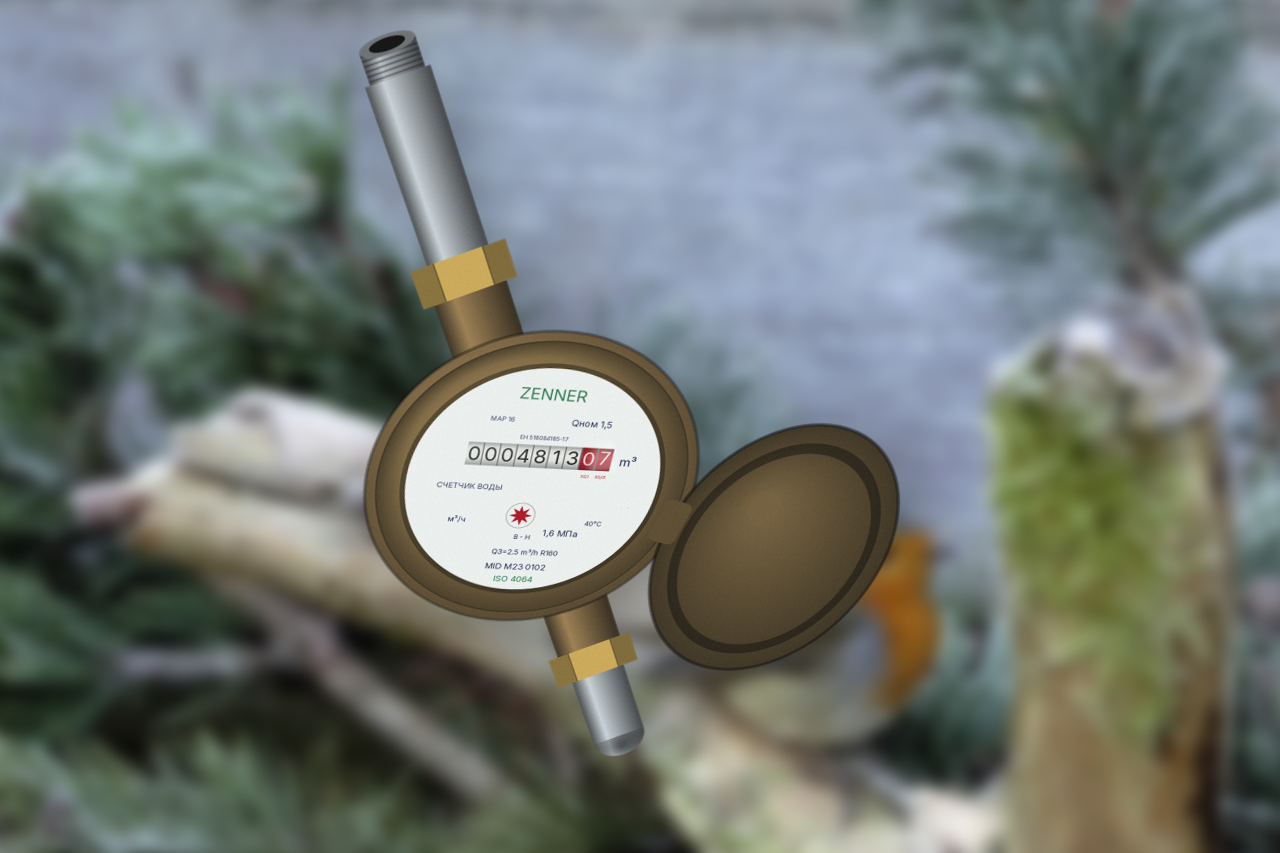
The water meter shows 4813.07 (m³)
